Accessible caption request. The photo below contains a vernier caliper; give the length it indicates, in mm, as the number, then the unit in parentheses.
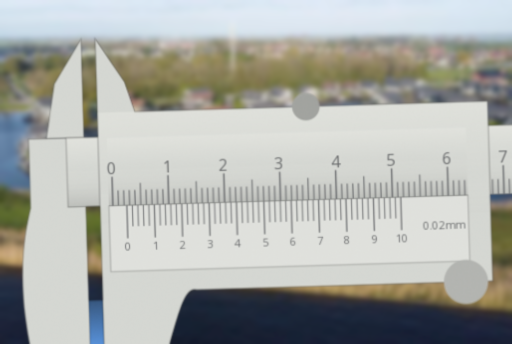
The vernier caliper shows 2.5 (mm)
